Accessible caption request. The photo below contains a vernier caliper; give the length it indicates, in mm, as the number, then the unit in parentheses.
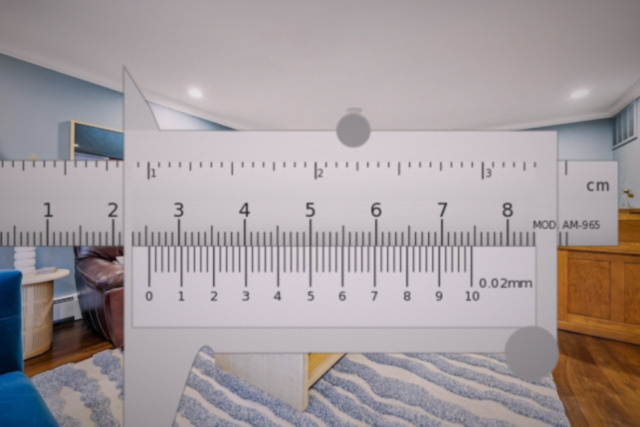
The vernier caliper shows 25.5 (mm)
